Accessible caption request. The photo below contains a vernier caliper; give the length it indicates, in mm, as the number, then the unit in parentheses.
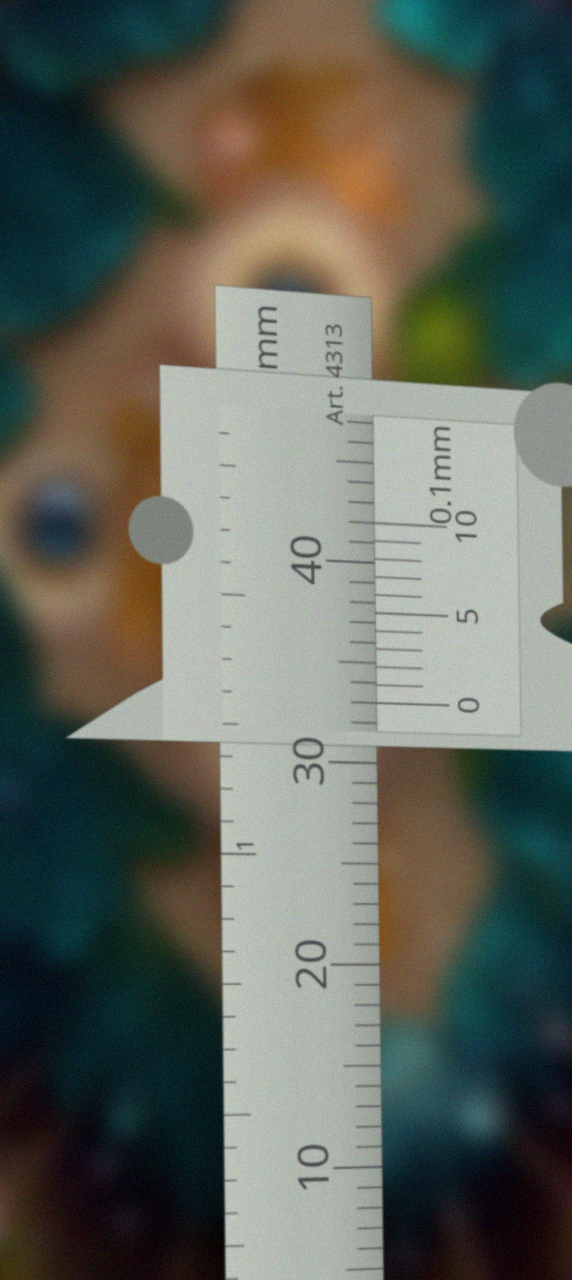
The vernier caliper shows 33.0 (mm)
